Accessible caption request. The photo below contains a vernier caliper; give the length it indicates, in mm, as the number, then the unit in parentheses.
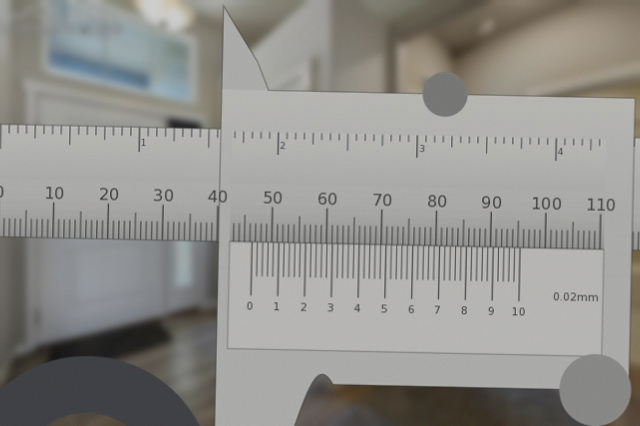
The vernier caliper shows 46.4 (mm)
